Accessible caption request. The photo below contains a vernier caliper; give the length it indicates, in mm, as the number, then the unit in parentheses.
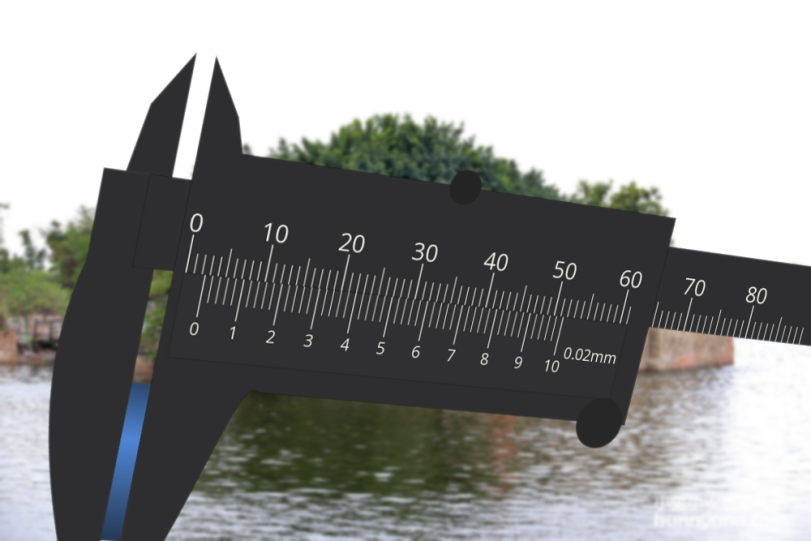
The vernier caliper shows 2.4 (mm)
